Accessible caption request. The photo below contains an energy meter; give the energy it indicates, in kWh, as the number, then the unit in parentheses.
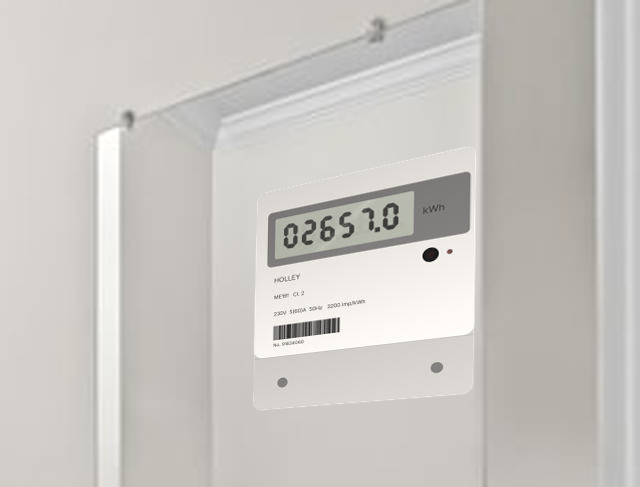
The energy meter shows 2657.0 (kWh)
